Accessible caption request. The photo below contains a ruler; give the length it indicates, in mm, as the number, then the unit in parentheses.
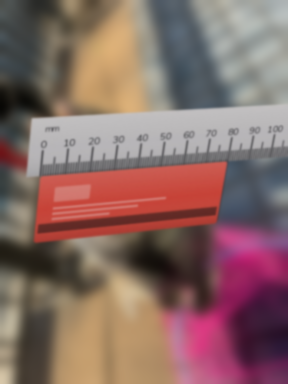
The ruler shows 80 (mm)
